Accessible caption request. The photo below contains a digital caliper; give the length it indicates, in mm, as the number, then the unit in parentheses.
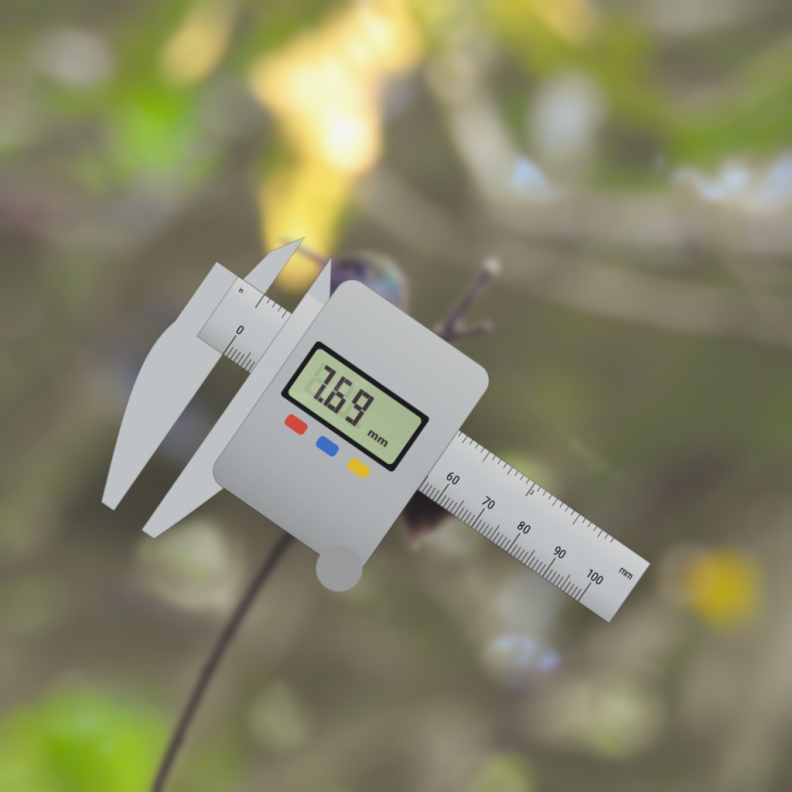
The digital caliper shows 7.69 (mm)
